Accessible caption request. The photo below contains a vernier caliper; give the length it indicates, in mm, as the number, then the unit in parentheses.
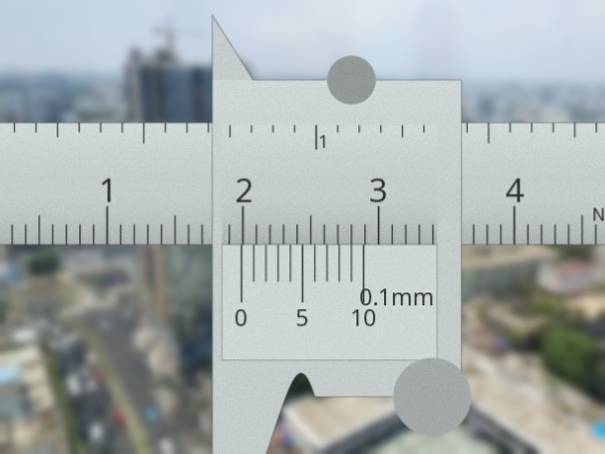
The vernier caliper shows 19.9 (mm)
